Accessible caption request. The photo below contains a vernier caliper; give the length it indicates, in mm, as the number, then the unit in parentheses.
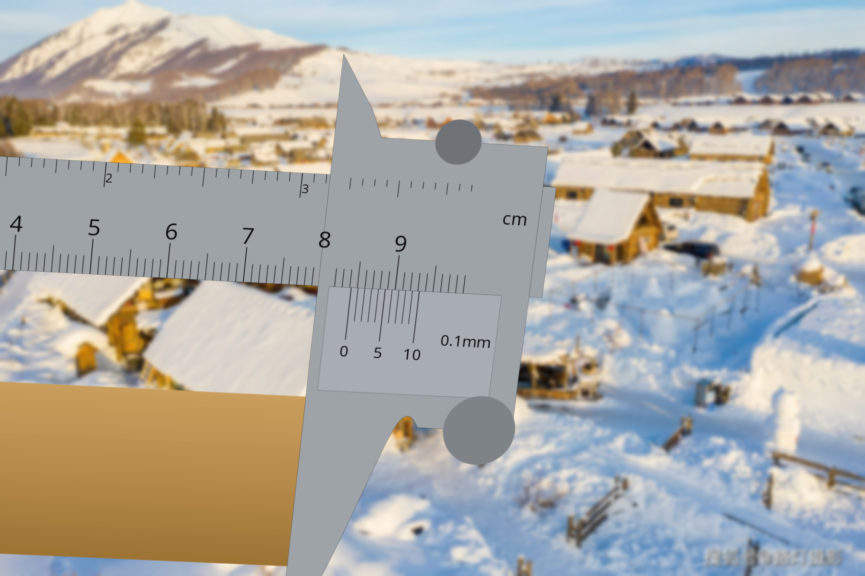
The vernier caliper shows 84.2 (mm)
